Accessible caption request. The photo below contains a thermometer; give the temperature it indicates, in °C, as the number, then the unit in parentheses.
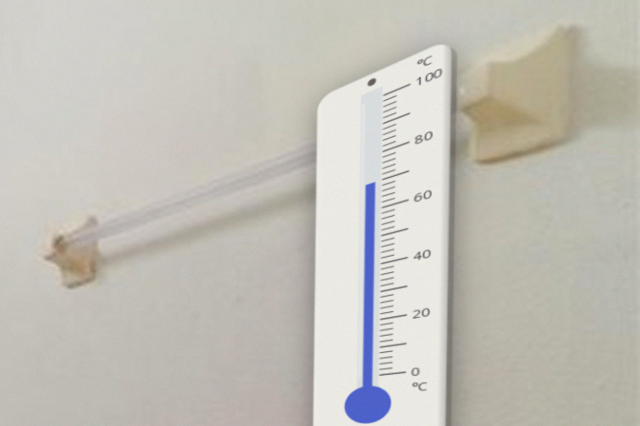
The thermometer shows 70 (°C)
